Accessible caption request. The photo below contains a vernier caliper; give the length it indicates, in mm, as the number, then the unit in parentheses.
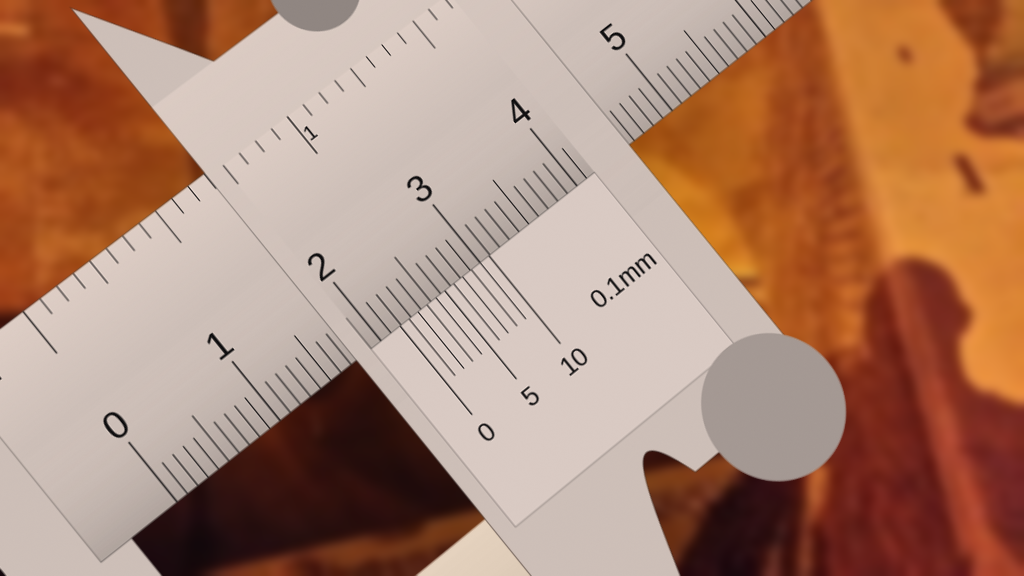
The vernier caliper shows 21.9 (mm)
